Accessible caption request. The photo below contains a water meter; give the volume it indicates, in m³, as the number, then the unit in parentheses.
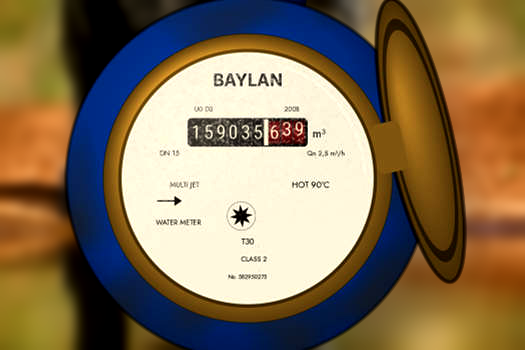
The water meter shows 159035.639 (m³)
